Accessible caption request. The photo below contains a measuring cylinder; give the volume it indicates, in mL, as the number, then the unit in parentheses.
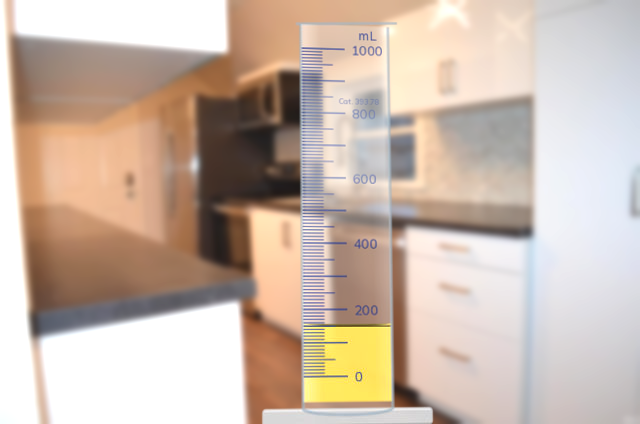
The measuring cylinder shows 150 (mL)
